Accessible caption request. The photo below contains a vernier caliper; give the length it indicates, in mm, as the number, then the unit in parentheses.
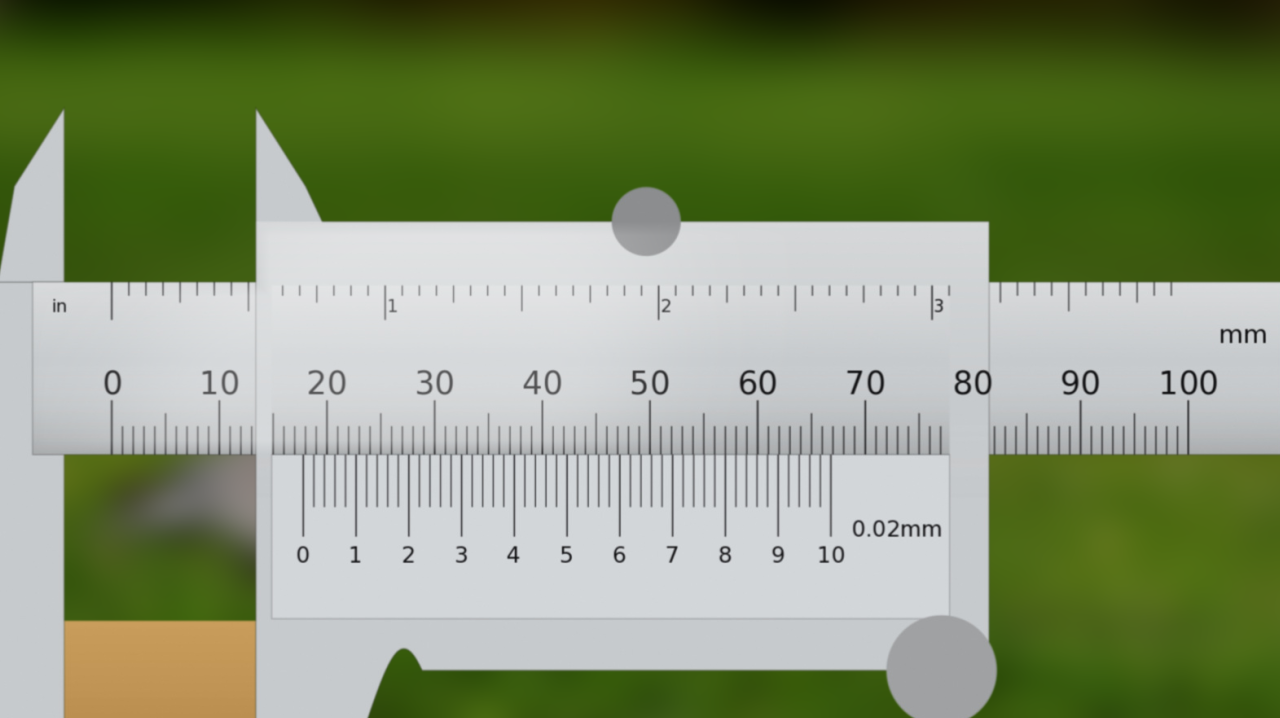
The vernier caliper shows 17.8 (mm)
